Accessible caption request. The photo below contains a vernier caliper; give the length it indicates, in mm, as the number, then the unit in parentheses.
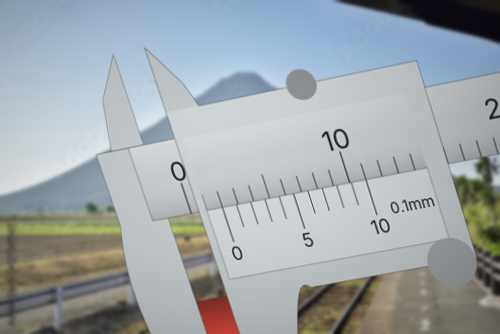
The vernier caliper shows 2.0 (mm)
